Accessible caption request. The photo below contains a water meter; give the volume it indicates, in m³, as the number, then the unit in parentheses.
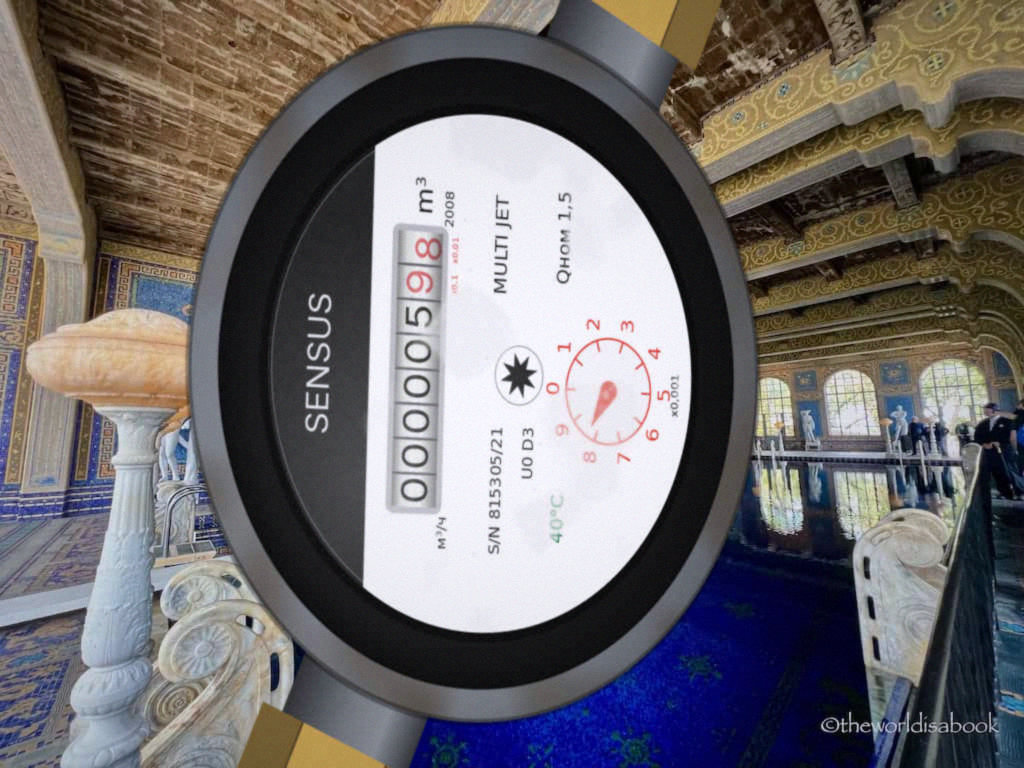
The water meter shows 5.978 (m³)
